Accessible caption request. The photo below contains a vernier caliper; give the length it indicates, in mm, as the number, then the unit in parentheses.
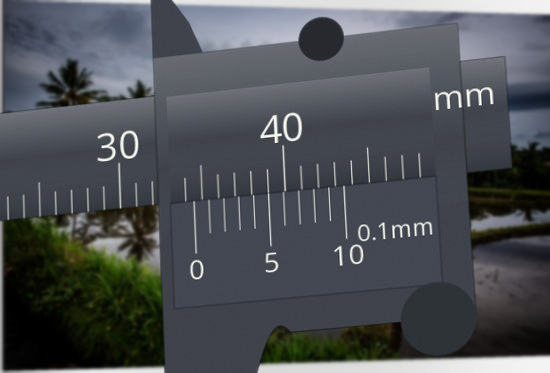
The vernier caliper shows 34.5 (mm)
